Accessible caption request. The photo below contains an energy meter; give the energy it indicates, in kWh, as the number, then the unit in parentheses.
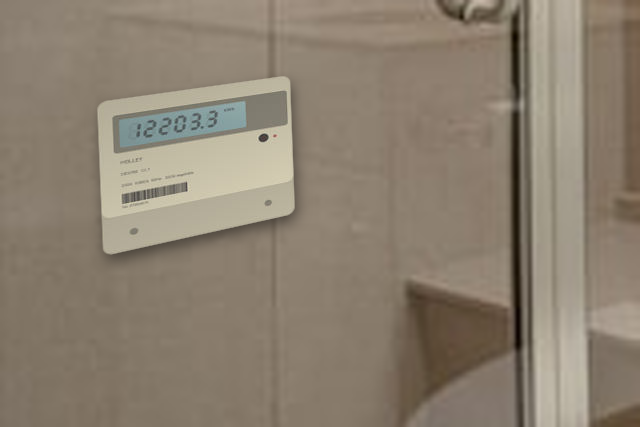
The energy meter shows 12203.3 (kWh)
